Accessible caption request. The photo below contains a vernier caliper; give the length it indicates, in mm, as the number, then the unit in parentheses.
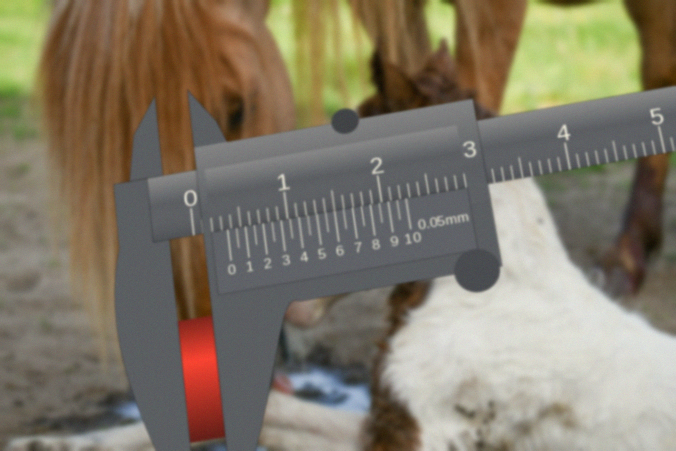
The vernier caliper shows 3.6 (mm)
